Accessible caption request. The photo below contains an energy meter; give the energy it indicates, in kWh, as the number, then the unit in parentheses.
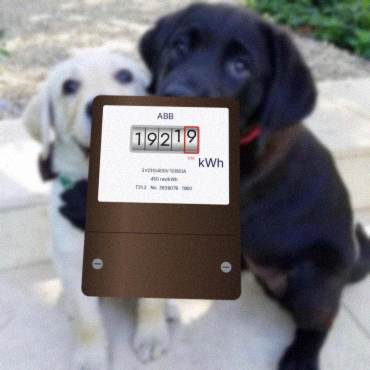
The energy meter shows 1921.9 (kWh)
